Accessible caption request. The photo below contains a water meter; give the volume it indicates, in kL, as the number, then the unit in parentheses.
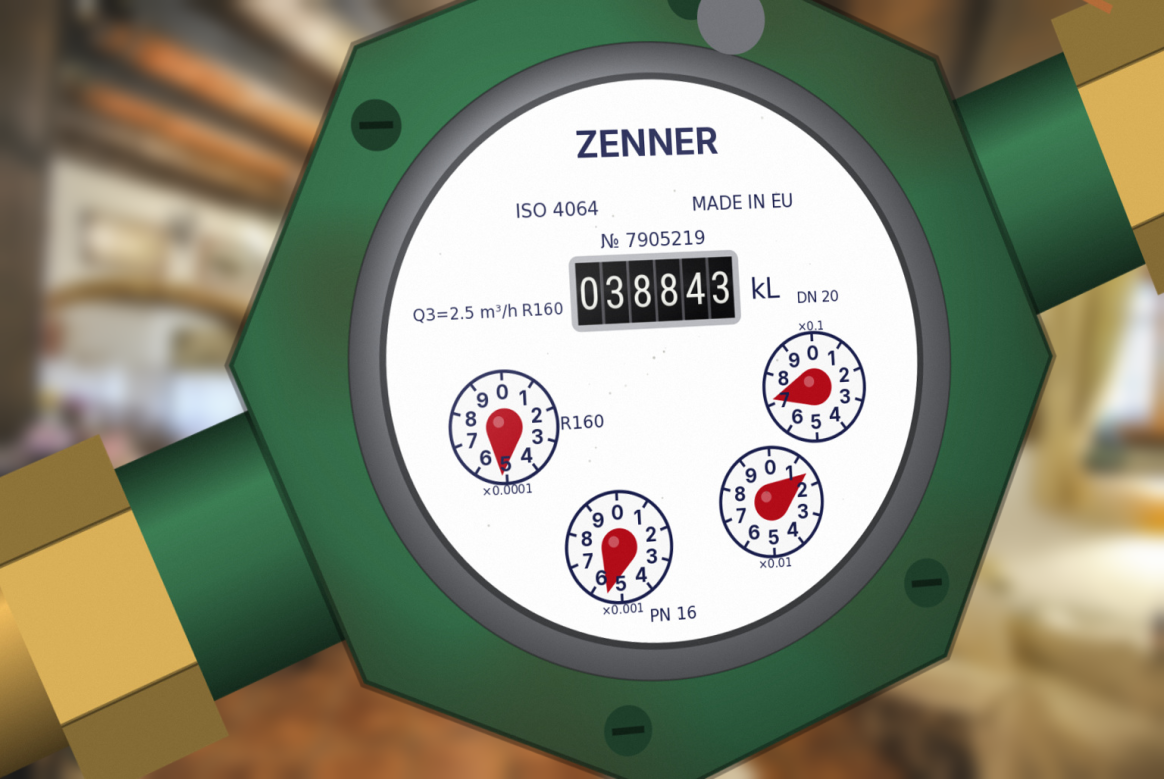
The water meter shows 38843.7155 (kL)
